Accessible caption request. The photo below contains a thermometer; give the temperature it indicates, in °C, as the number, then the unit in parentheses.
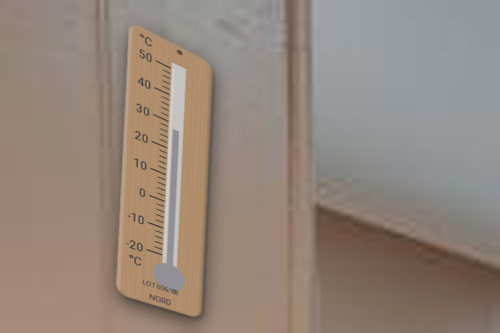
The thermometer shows 28 (°C)
